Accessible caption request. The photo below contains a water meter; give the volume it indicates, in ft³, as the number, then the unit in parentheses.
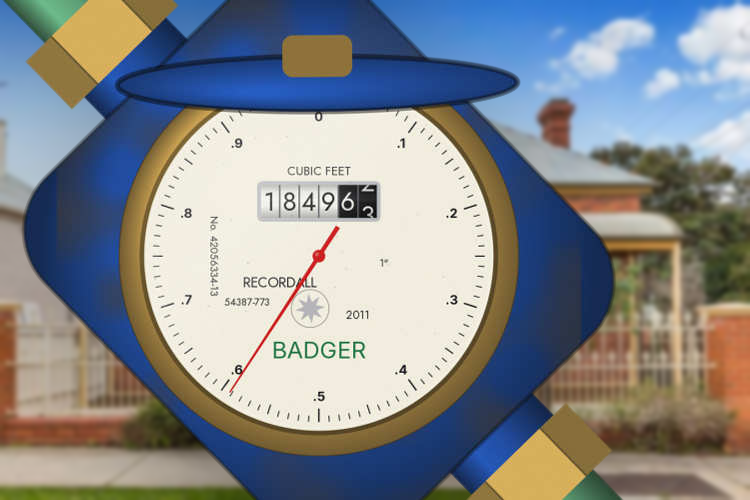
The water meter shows 184962.59 (ft³)
